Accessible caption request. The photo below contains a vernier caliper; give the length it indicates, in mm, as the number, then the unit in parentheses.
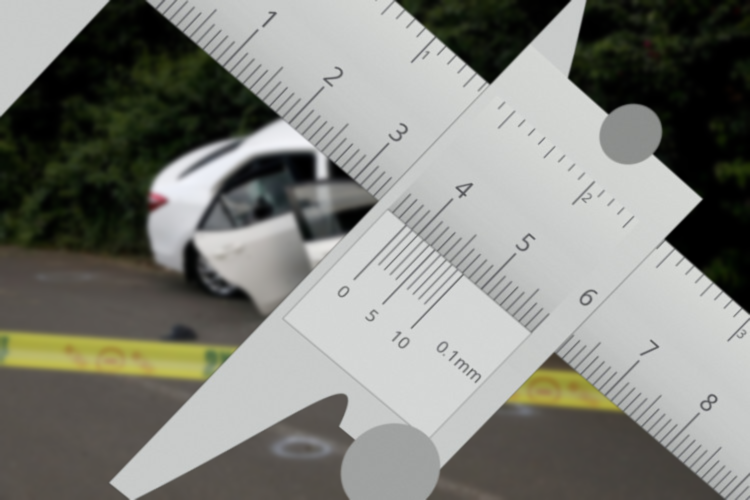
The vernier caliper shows 38.2 (mm)
